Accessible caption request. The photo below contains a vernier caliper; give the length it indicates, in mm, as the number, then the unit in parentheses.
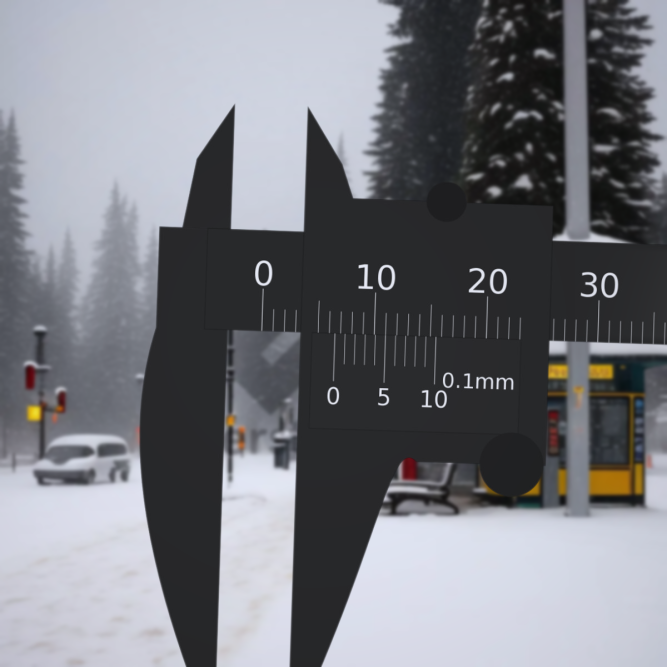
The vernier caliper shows 6.5 (mm)
